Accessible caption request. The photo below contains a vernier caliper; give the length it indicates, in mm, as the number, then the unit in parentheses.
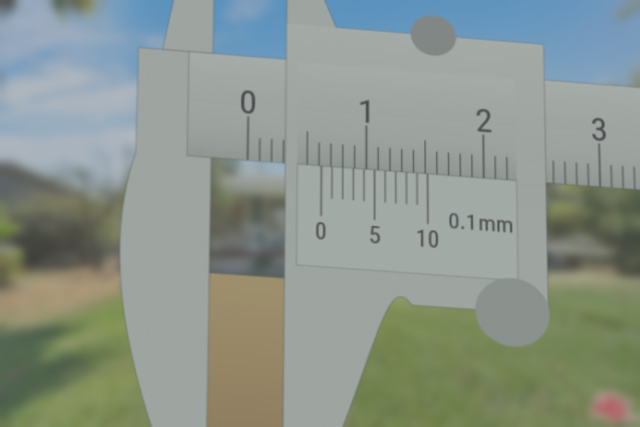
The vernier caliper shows 6.2 (mm)
